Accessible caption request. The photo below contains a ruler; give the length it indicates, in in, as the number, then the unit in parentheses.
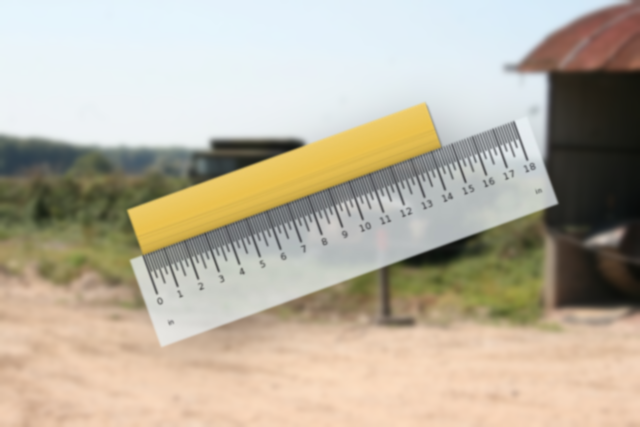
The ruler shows 14.5 (in)
